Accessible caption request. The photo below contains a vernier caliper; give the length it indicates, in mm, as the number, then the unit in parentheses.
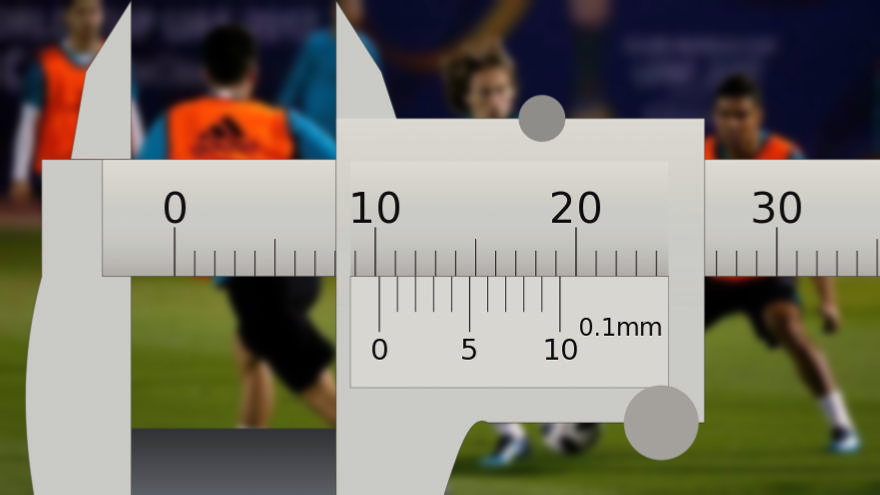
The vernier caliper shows 10.2 (mm)
